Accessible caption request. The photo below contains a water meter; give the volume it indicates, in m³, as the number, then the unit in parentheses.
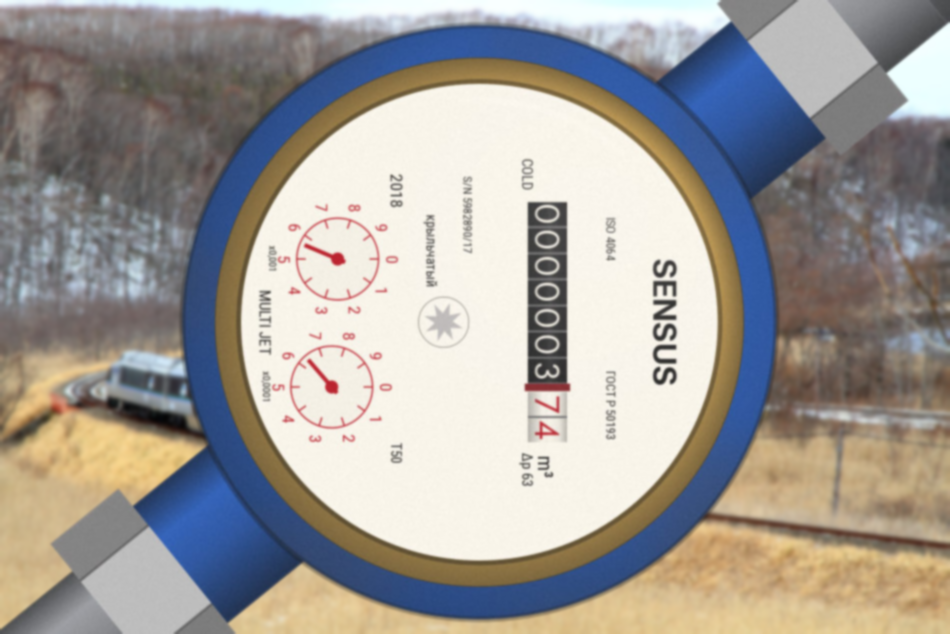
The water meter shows 3.7456 (m³)
